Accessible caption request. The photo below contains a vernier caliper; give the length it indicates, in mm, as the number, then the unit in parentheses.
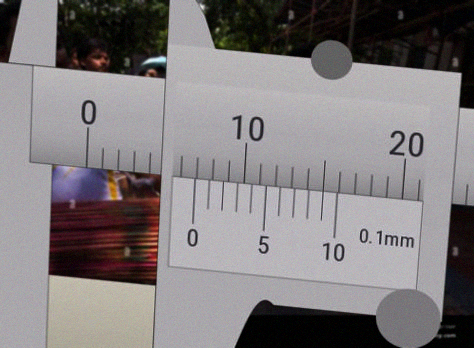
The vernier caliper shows 6.9 (mm)
